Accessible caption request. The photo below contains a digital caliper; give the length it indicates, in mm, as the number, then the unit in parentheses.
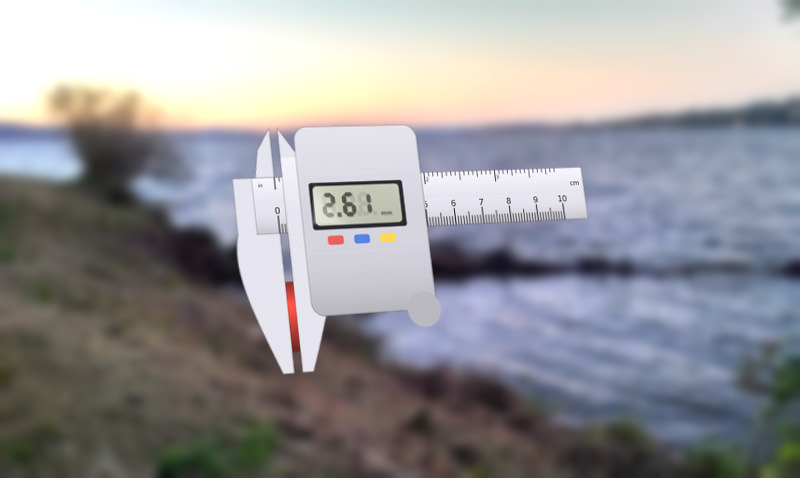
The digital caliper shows 2.61 (mm)
